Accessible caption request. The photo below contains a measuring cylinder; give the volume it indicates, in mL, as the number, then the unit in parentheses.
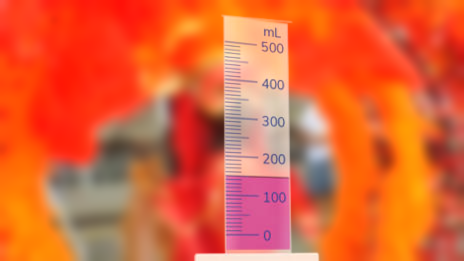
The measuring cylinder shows 150 (mL)
